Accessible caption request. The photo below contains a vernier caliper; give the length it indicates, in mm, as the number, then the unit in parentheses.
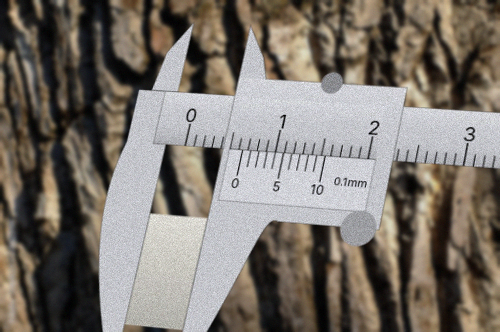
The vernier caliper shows 6.4 (mm)
